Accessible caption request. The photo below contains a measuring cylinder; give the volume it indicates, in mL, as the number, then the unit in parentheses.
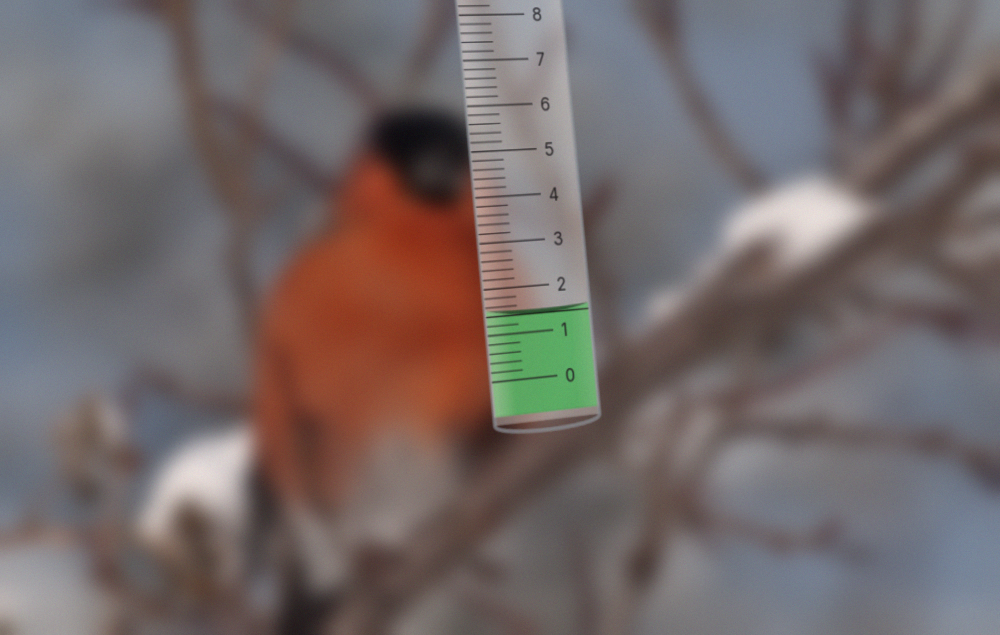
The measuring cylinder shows 1.4 (mL)
